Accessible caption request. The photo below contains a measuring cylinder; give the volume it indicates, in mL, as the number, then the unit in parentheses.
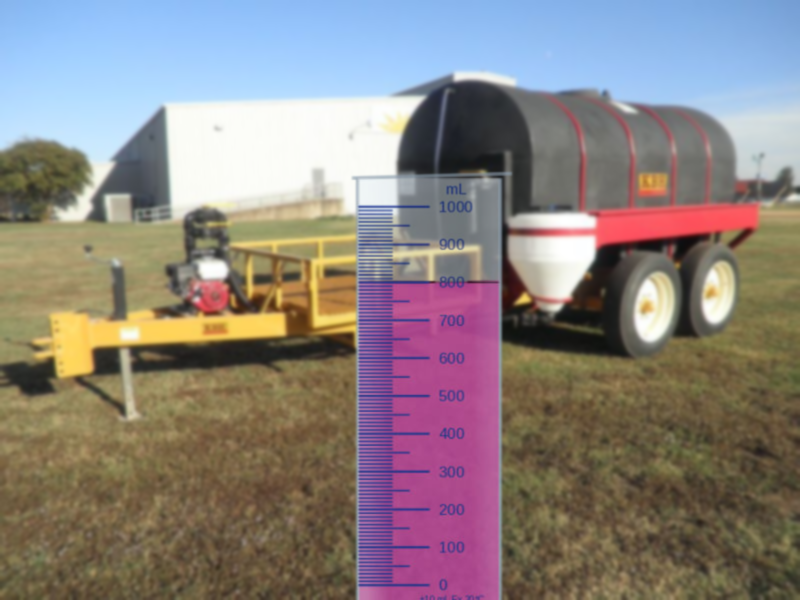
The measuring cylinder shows 800 (mL)
